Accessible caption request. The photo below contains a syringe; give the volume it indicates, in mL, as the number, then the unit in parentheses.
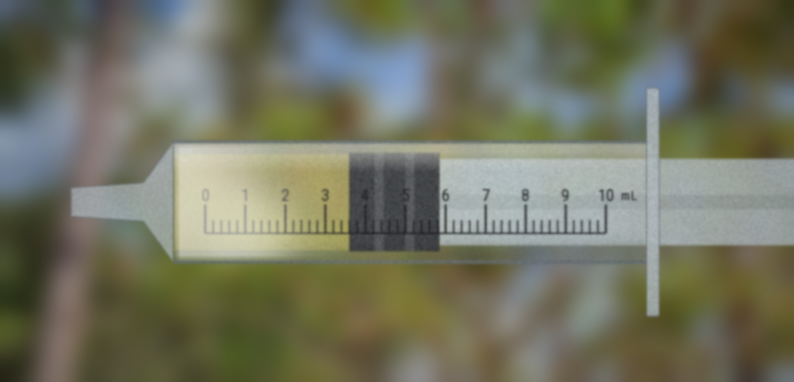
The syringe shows 3.6 (mL)
